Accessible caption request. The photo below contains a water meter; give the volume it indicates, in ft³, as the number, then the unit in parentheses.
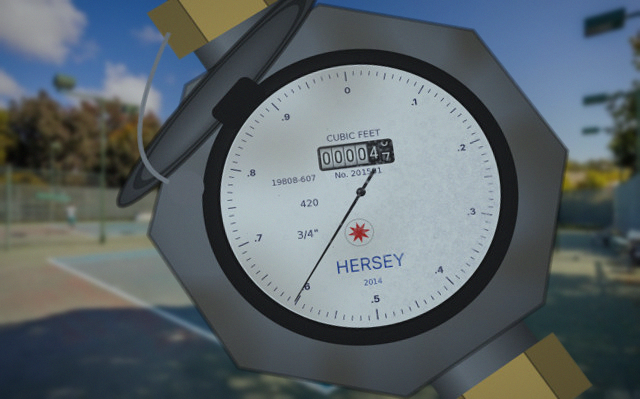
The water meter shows 46.60 (ft³)
